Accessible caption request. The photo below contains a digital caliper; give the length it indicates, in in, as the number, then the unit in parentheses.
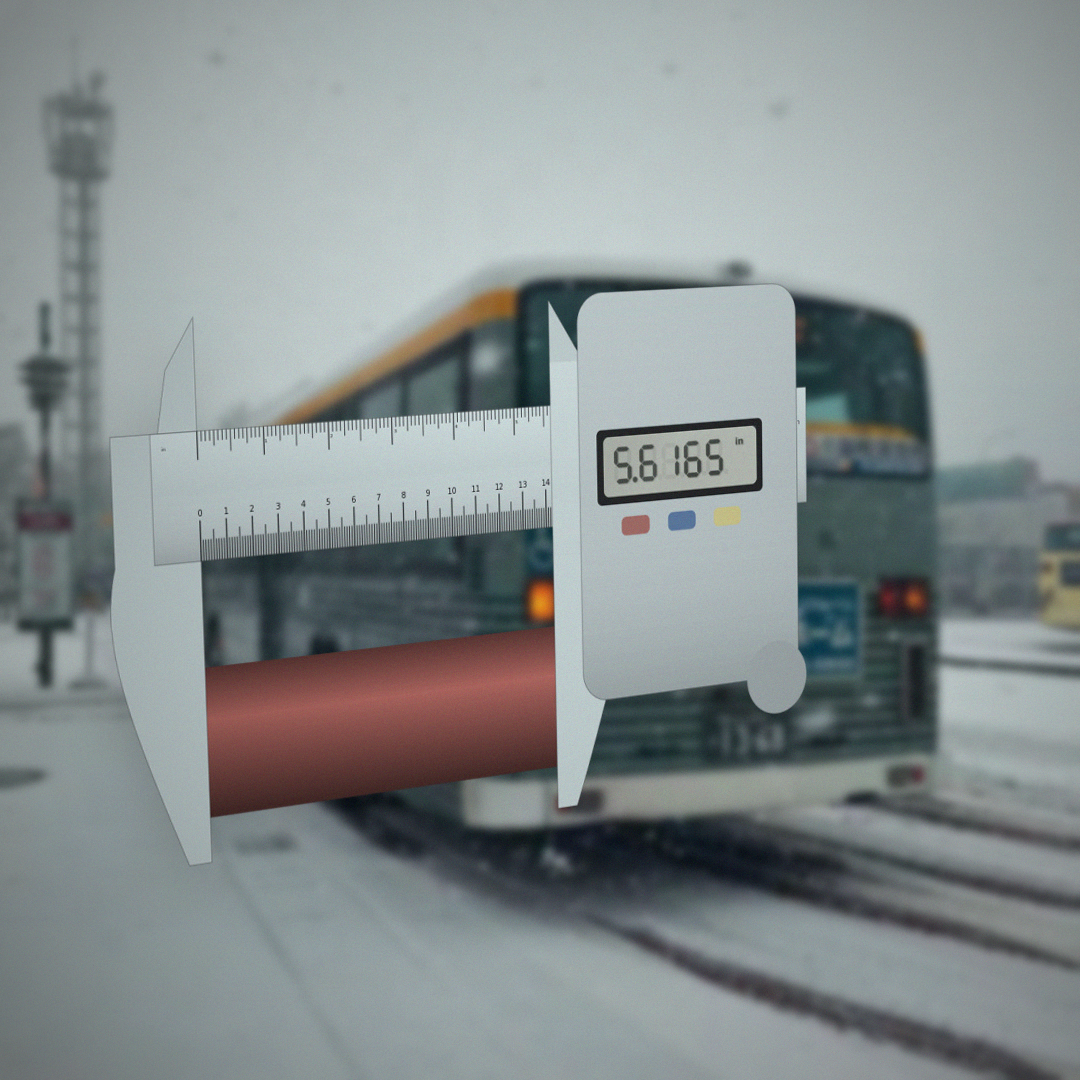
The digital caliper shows 5.6165 (in)
